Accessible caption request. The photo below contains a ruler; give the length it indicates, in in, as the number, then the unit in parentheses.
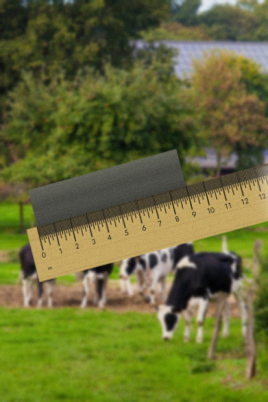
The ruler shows 9 (in)
